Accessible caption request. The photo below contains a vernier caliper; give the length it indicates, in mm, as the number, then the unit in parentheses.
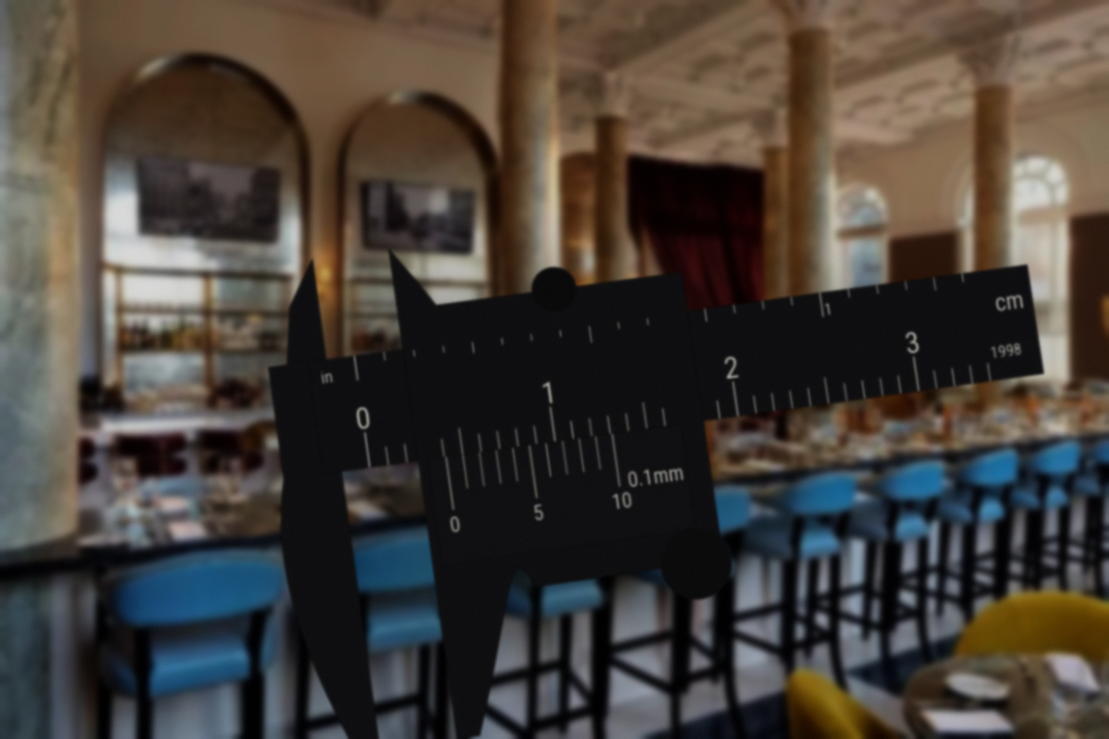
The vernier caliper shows 4.1 (mm)
